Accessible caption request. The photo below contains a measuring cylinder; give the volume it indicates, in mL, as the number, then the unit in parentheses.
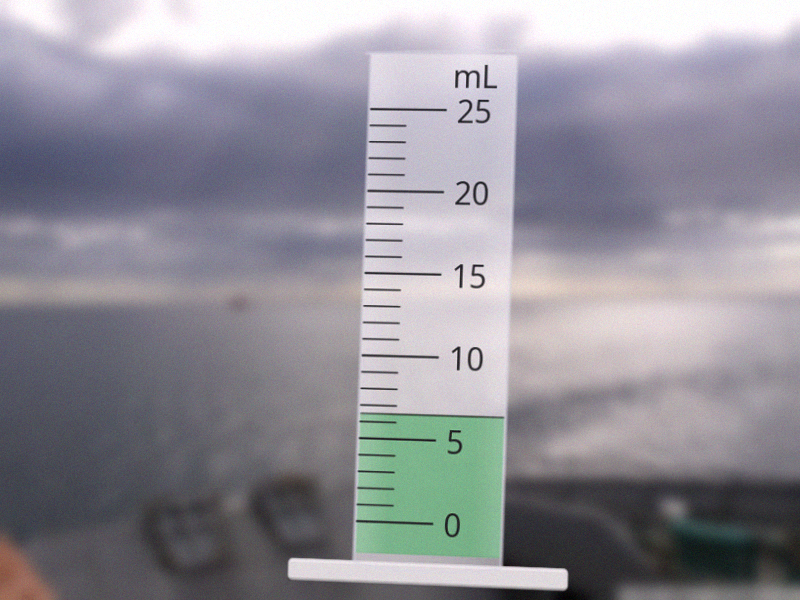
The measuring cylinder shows 6.5 (mL)
